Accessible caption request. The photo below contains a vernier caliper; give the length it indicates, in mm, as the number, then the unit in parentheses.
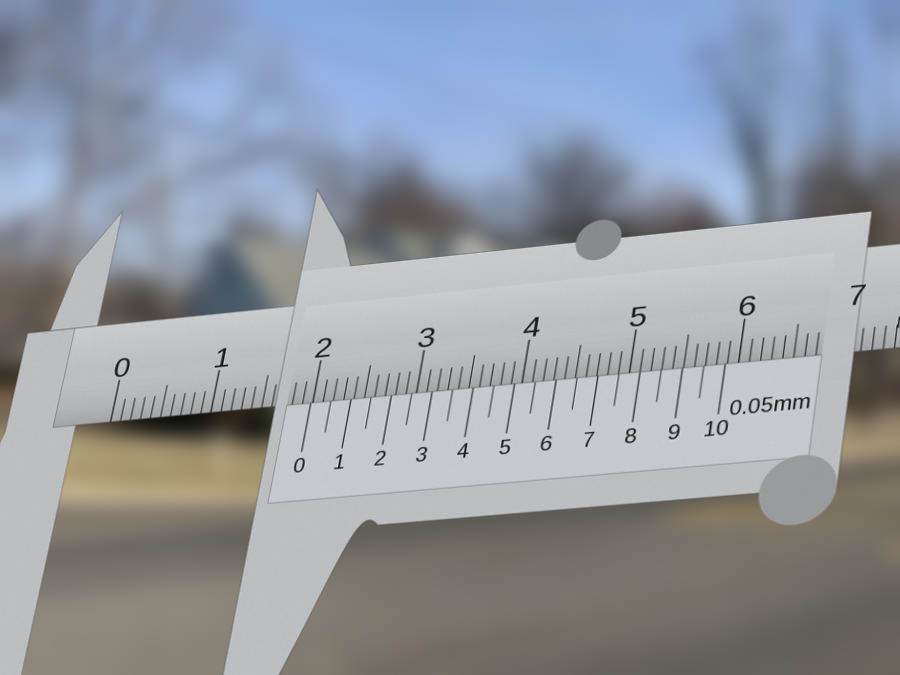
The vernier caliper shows 19.8 (mm)
